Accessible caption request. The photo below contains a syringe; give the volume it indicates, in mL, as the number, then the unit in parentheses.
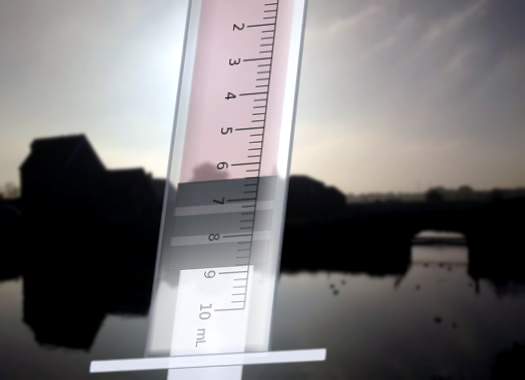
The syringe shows 6.4 (mL)
